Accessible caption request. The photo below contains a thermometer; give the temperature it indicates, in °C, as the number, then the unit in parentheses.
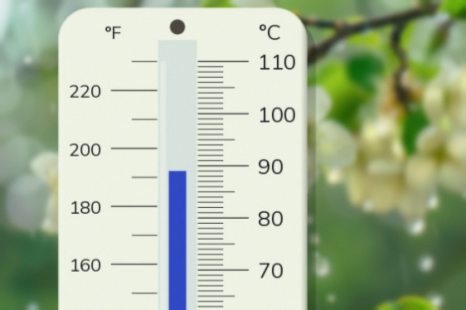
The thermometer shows 89 (°C)
